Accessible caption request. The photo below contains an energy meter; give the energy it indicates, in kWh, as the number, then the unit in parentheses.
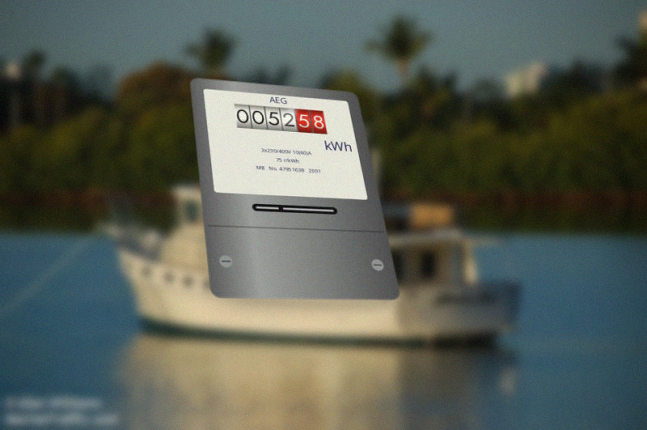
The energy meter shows 52.58 (kWh)
